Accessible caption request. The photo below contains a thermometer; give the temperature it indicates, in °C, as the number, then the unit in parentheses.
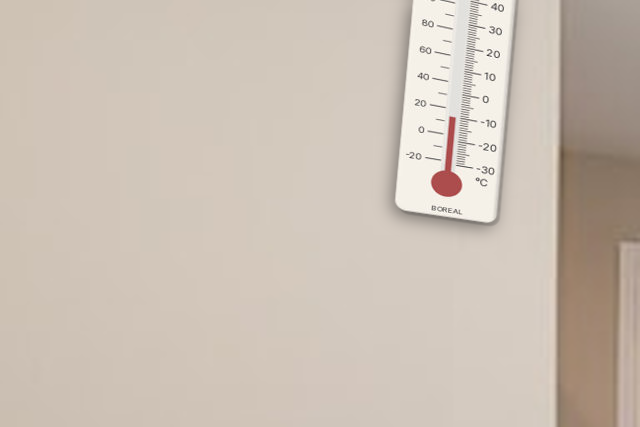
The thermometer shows -10 (°C)
